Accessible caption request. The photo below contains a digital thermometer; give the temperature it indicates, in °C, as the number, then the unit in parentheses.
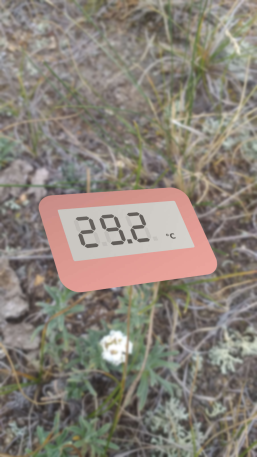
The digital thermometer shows 29.2 (°C)
